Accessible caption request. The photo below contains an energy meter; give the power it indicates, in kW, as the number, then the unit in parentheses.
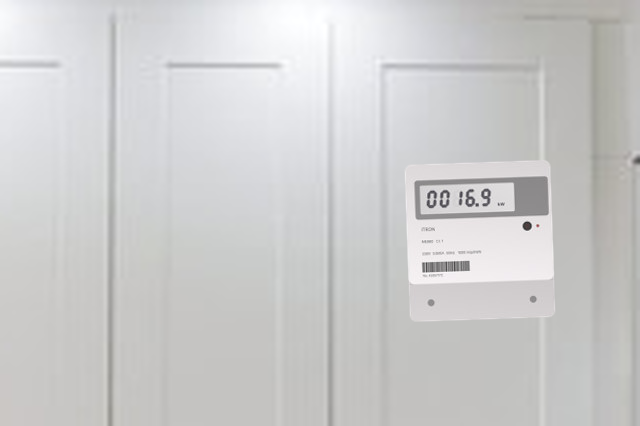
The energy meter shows 16.9 (kW)
